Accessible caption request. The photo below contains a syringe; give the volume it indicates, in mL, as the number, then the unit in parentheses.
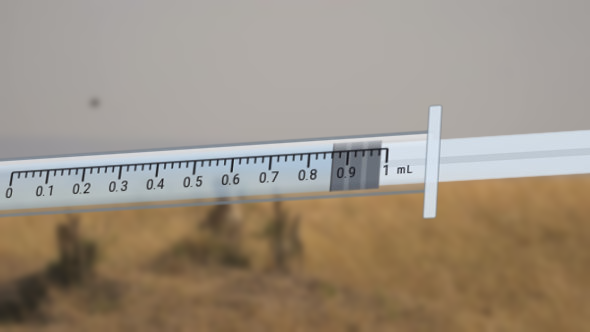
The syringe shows 0.86 (mL)
